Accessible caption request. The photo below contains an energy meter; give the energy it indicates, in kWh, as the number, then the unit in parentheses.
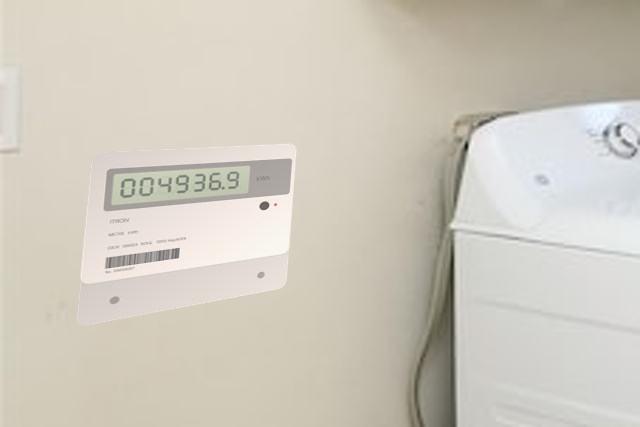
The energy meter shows 4936.9 (kWh)
